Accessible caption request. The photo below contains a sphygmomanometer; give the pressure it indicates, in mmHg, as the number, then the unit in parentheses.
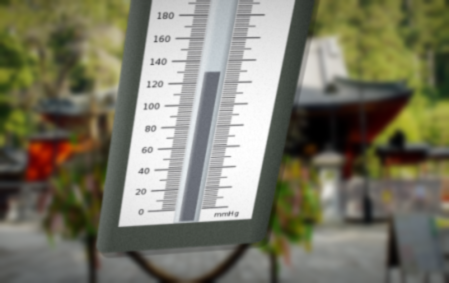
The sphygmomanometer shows 130 (mmHg)
